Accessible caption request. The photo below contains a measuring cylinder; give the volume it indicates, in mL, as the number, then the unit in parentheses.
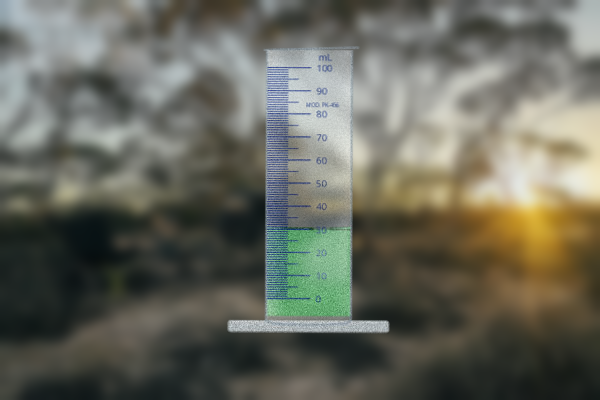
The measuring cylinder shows 30 (mL)
